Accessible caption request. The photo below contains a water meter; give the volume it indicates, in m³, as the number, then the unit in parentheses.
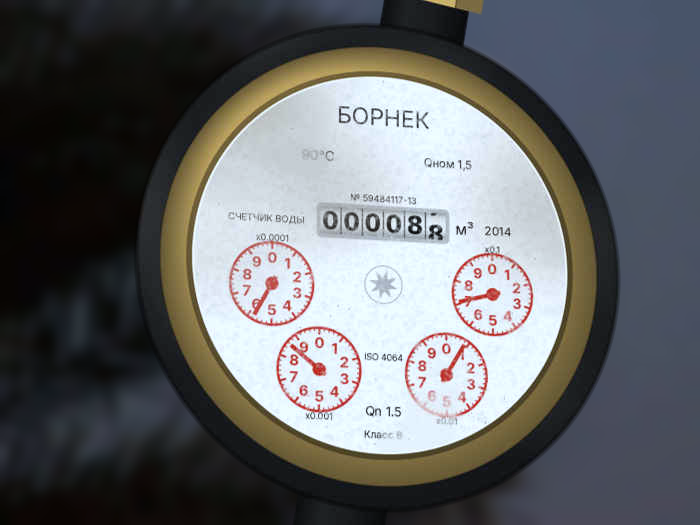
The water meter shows 87.7085 (m³)
